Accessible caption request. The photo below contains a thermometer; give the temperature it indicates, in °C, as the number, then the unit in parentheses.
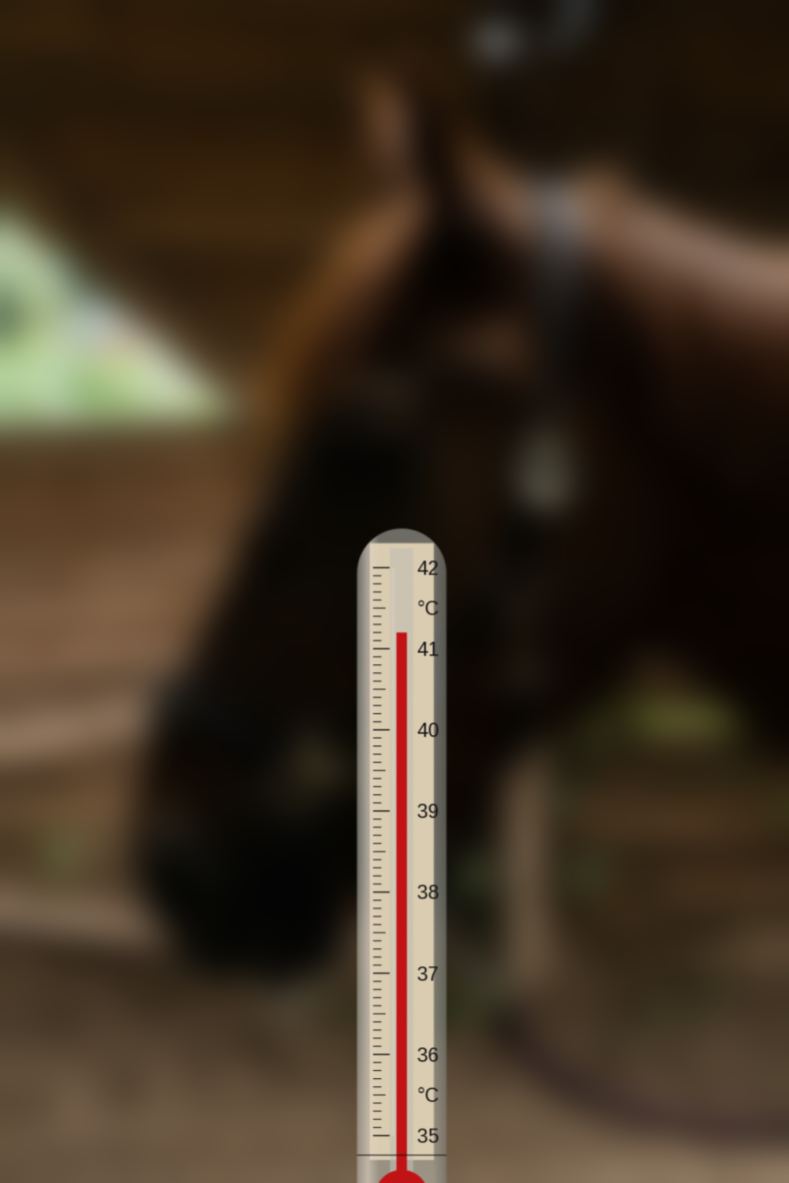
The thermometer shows 41.2 (°C)
